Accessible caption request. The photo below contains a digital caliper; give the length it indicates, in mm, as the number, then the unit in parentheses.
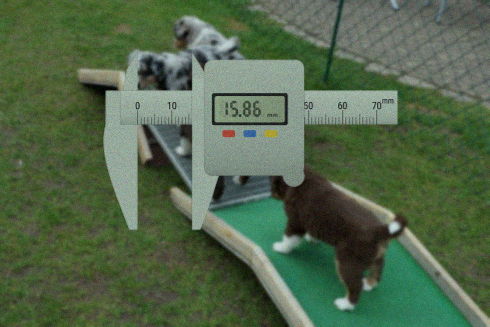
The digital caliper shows 15.86 (mm)
